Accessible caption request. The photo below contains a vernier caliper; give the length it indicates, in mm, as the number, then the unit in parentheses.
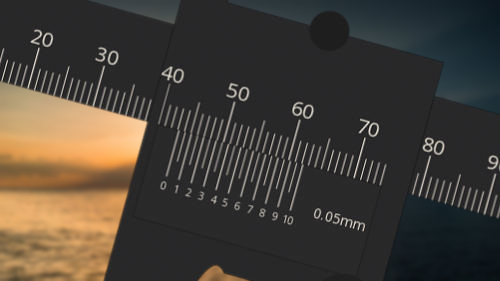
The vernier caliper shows 43.2 (mm)
